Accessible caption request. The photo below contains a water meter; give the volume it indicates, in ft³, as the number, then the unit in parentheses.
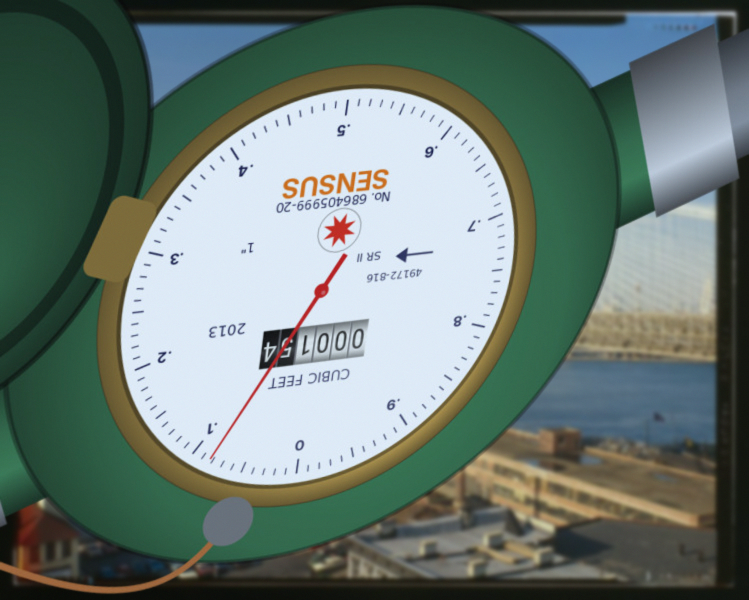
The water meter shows 154.08 (ft³)
